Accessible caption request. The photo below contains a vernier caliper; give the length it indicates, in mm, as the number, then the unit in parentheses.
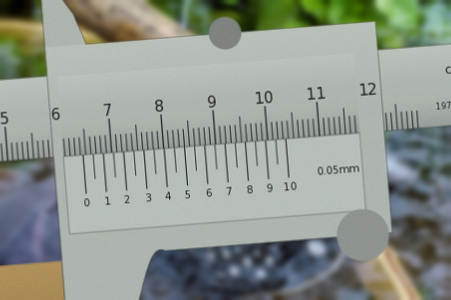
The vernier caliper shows 64.5 (mm)
